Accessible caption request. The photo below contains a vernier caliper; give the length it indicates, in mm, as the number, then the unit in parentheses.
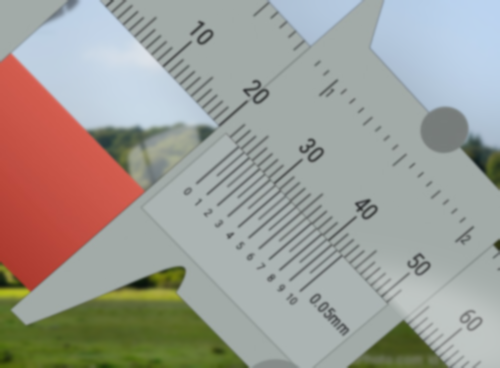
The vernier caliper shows 23.6 (mm)
